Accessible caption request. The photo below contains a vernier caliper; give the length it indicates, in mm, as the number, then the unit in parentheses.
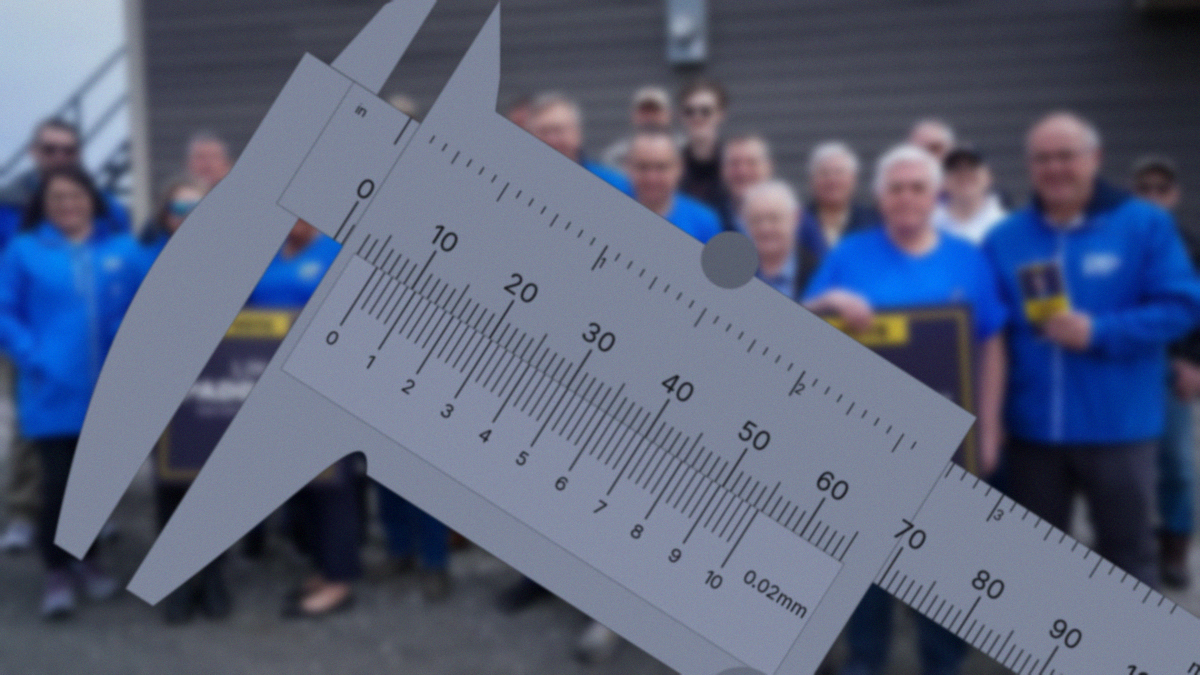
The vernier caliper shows 5.6 (mm)
